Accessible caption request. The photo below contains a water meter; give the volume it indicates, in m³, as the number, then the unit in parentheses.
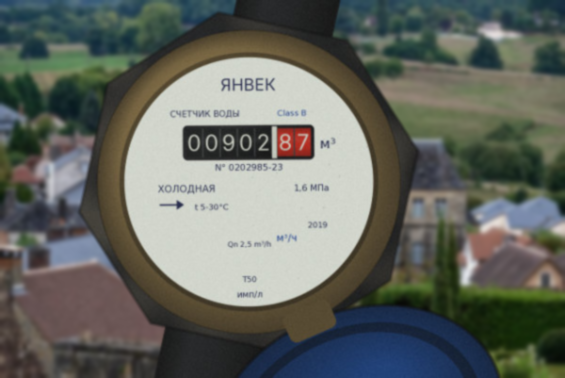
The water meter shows 902.87 (m³)
